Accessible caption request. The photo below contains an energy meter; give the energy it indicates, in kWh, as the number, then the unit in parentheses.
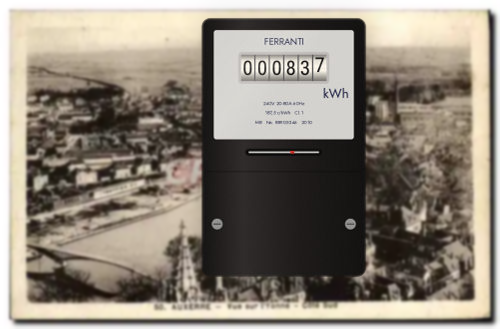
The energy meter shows 837 (kWh)
